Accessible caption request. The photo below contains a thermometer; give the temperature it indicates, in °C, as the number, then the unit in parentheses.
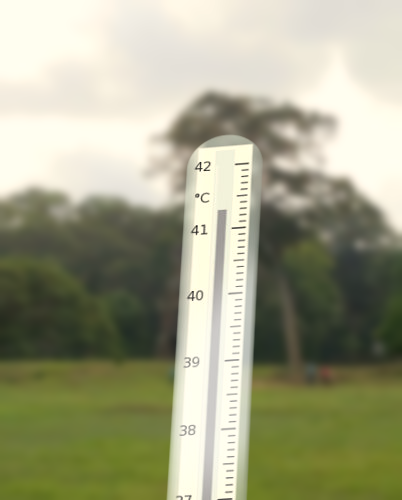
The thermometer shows 41.3 (°C)
